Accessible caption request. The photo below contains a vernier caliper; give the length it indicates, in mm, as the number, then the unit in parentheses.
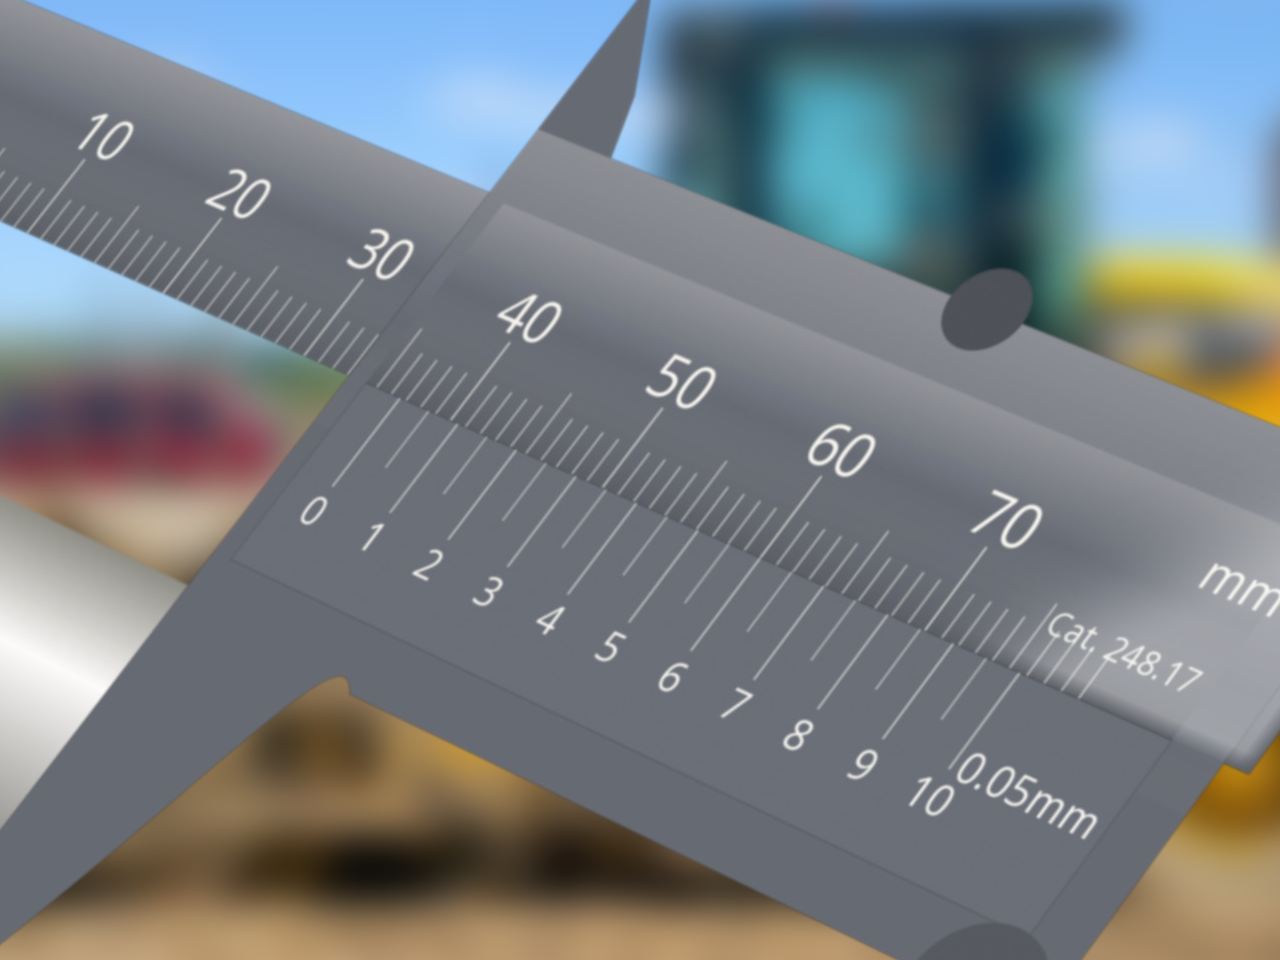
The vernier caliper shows 36.6 (mm)
